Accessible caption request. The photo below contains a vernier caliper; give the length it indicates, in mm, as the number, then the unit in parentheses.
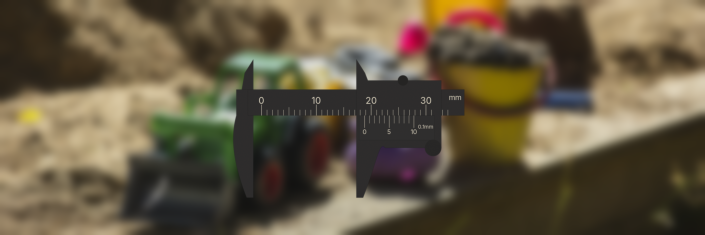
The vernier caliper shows 18.8 (mm)
